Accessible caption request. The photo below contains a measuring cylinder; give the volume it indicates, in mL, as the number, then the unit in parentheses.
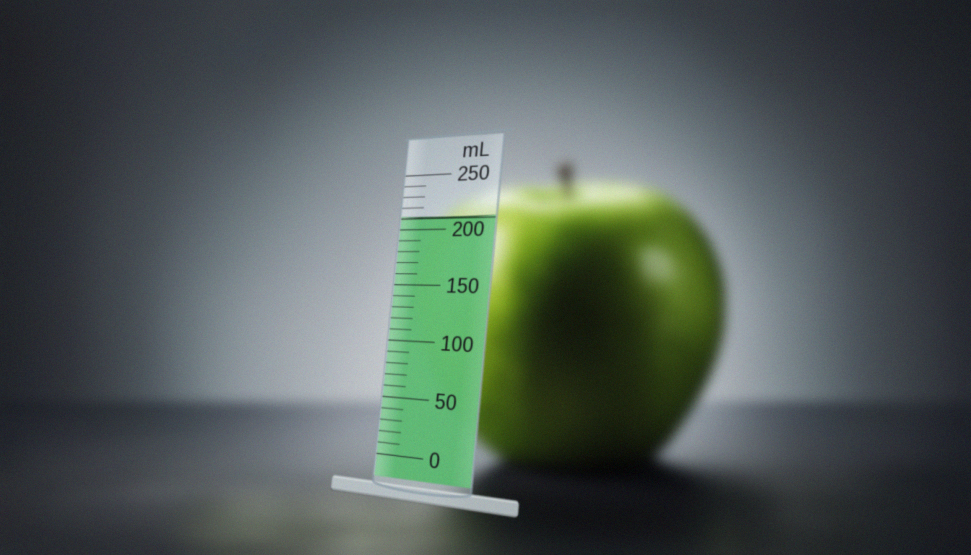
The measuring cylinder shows 210 (mL)
